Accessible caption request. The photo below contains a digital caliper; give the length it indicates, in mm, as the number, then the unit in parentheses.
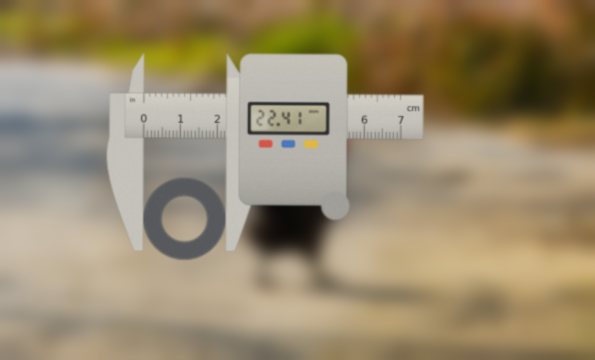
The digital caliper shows 22.41 (mm)
